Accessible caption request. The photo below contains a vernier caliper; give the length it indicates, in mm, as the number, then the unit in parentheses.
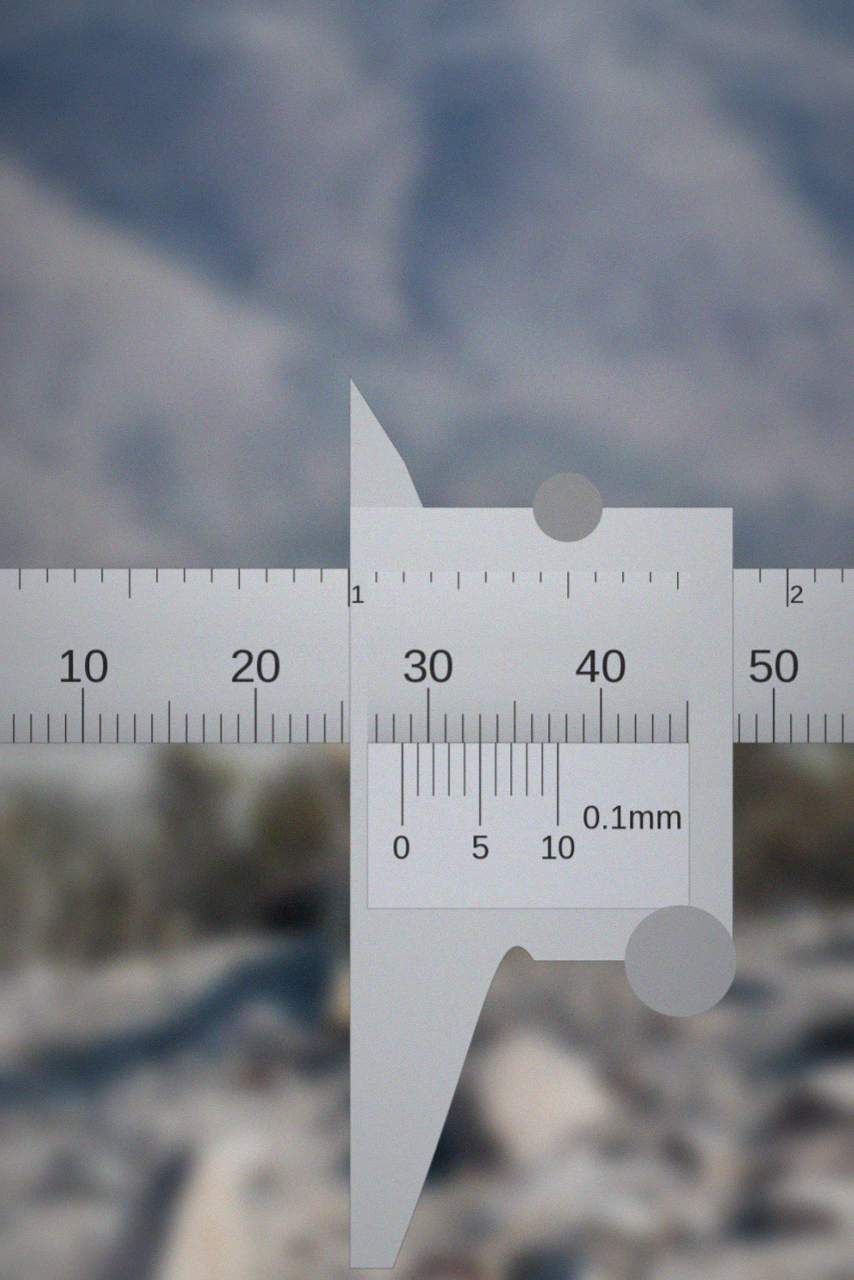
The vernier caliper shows 28.5 (mm)
